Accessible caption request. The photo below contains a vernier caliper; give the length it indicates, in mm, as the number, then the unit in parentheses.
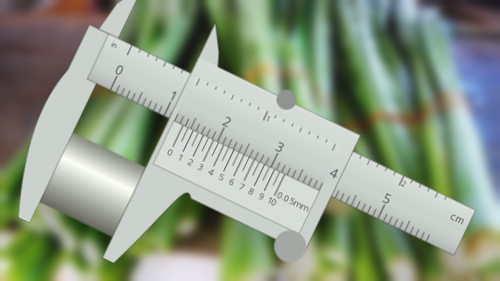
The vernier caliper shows 13.6 (mm)
